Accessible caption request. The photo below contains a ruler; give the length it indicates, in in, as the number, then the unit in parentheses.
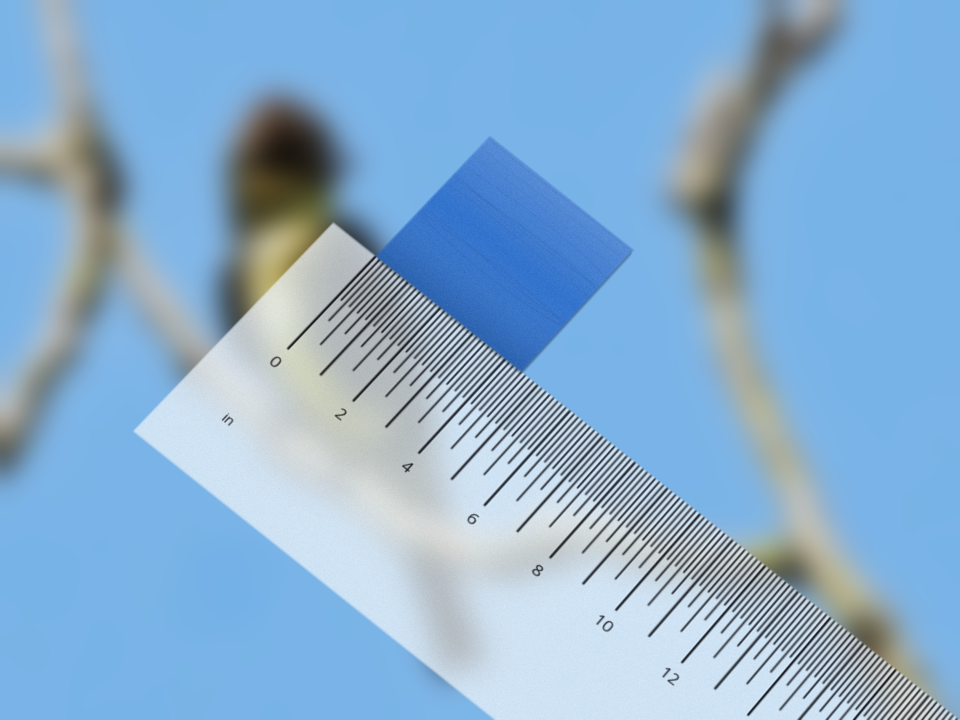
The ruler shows 4.5 (in)
